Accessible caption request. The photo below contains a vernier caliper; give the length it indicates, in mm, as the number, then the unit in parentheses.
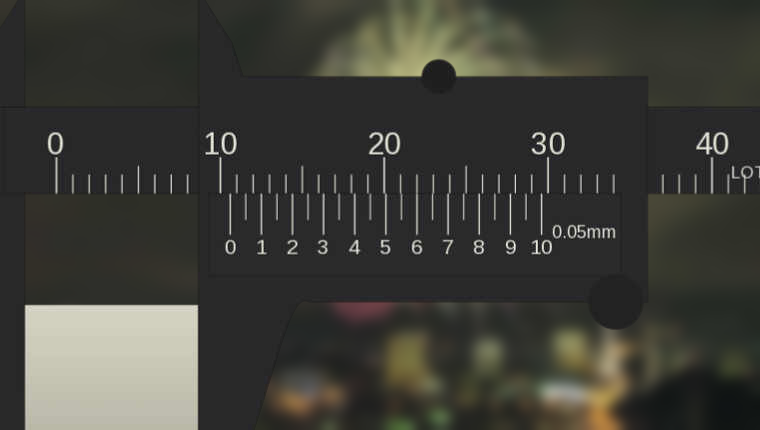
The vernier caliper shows 10.6 (mm)
